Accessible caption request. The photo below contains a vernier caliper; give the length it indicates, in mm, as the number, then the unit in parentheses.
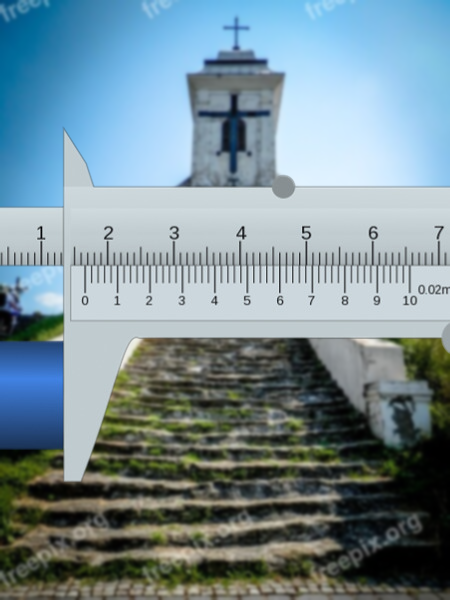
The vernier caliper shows 16.6 (mm)
